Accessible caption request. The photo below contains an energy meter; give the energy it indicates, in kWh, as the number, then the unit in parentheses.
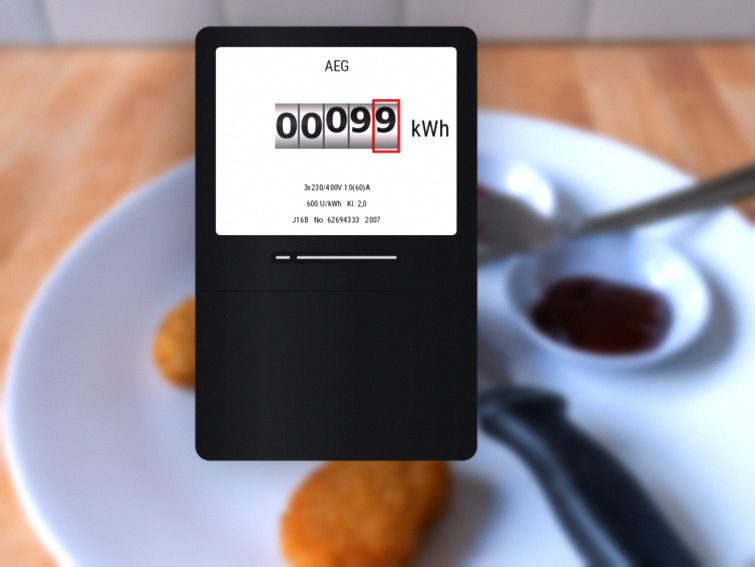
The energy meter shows 9.9 (kWh)
